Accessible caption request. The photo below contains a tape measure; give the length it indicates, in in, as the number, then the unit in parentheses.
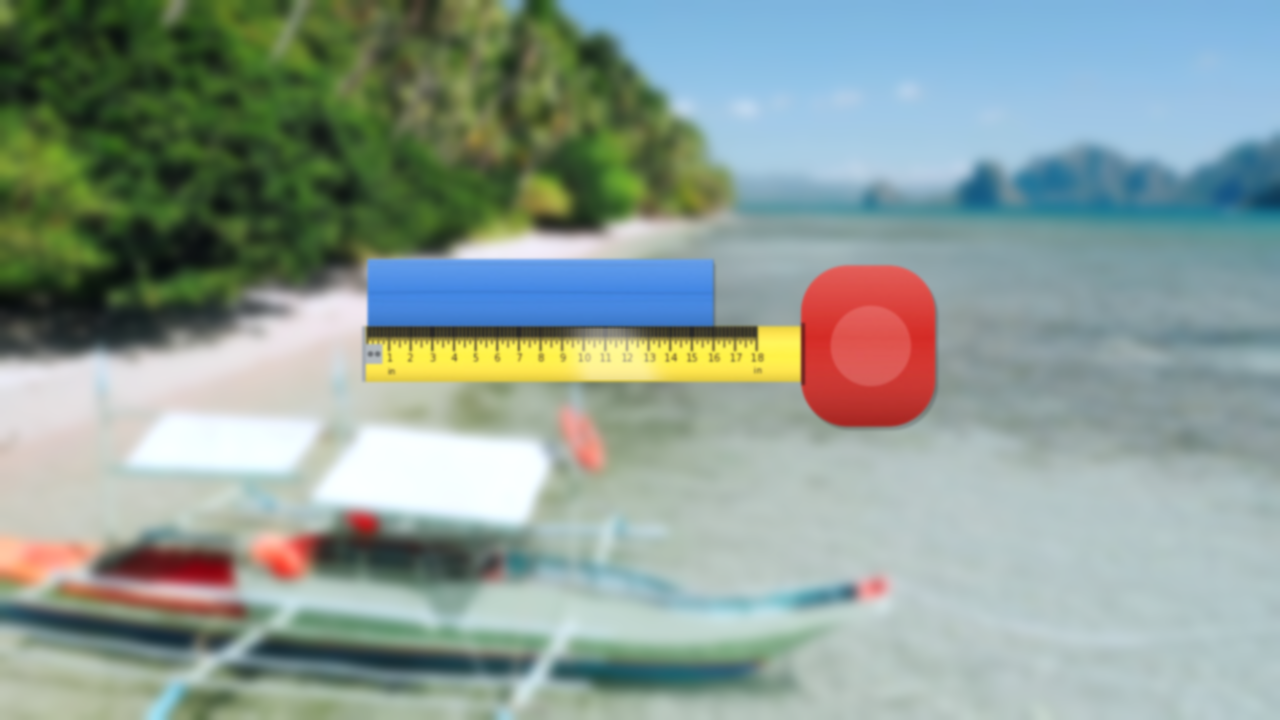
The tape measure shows 16 (in)
